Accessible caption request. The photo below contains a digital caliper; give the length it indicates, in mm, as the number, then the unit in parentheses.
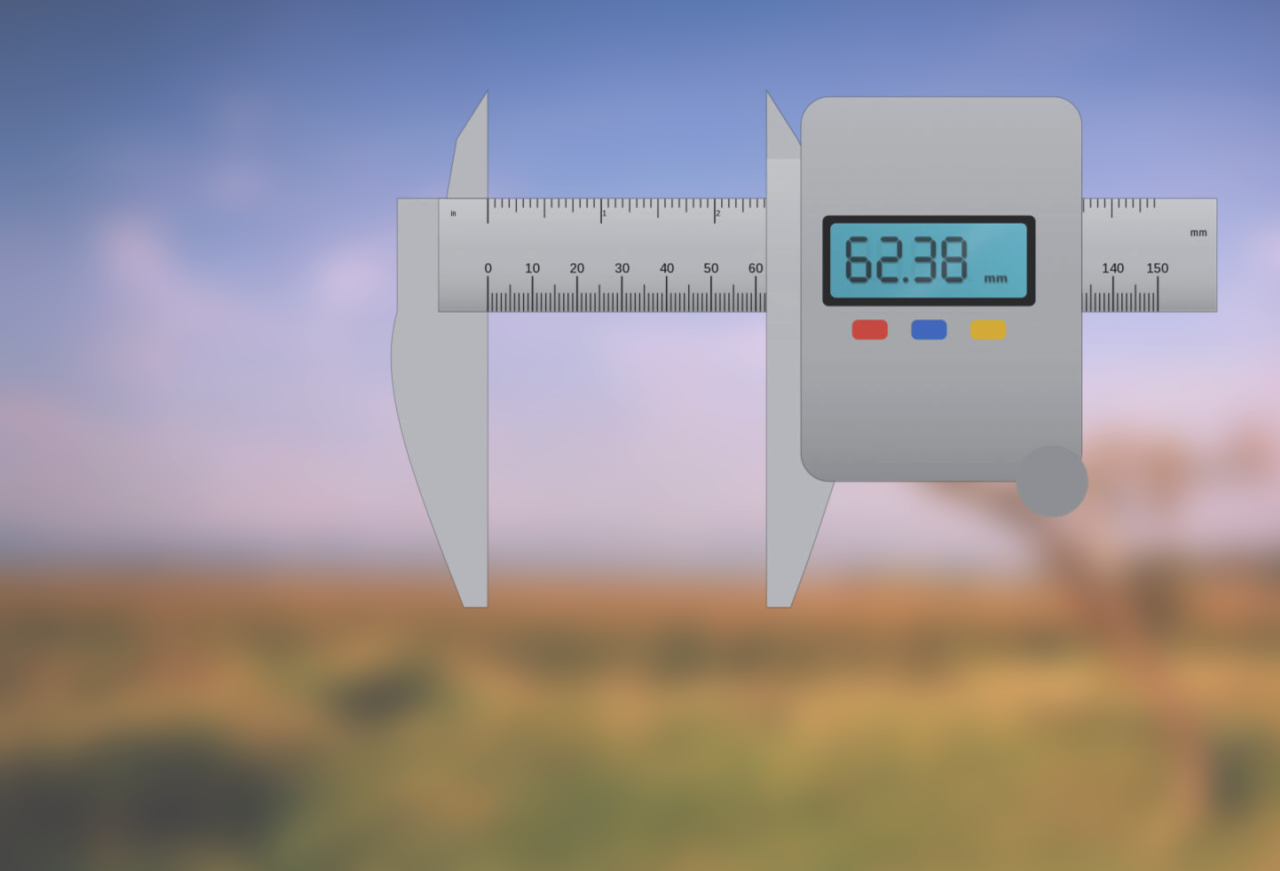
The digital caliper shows 62.38 (mm)
